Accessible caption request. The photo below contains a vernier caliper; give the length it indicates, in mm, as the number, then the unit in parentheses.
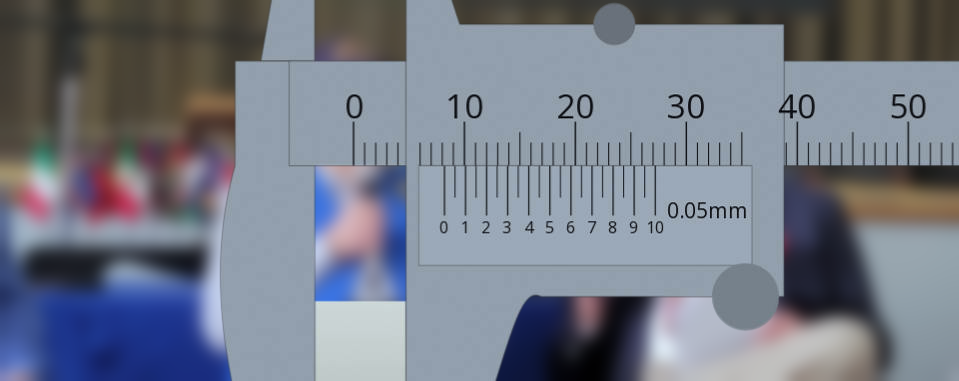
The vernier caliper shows 8.2 (mm)
